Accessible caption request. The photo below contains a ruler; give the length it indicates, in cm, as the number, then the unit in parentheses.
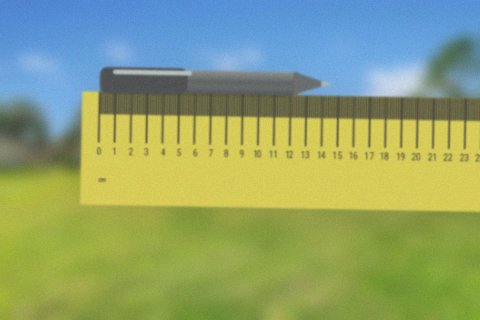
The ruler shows 14.5 (cm)
